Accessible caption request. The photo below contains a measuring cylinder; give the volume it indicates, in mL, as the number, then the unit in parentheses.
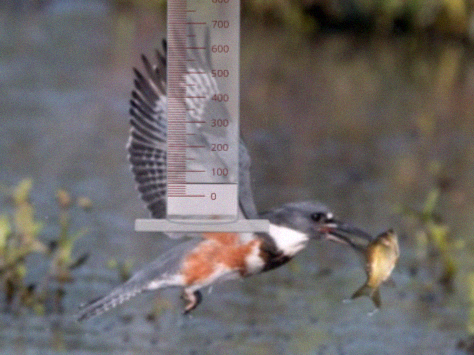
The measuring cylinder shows 50 (mL)
